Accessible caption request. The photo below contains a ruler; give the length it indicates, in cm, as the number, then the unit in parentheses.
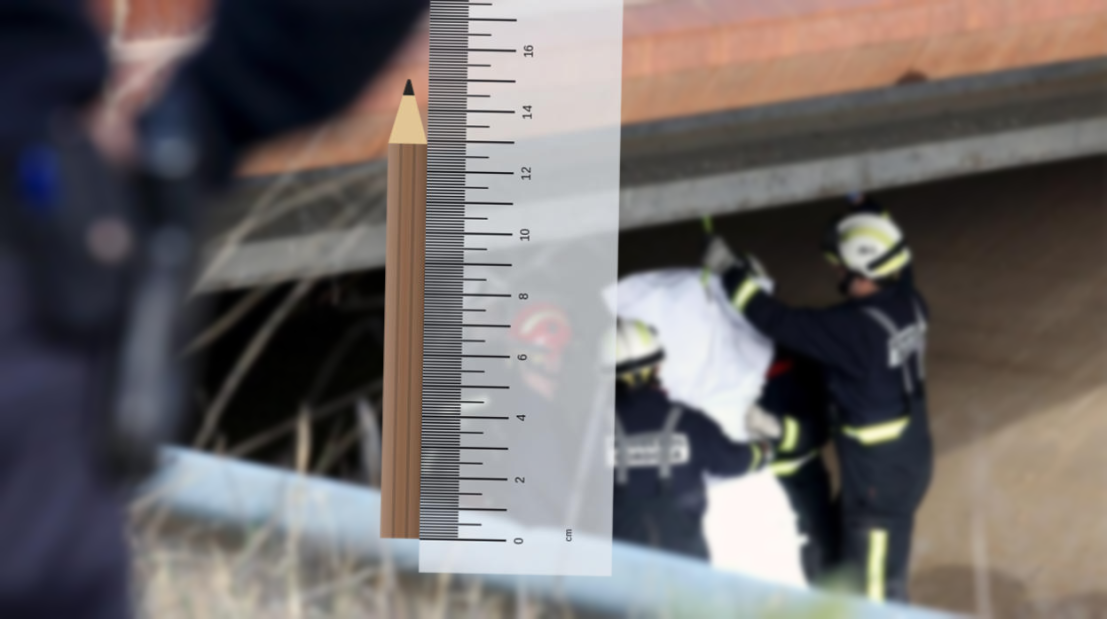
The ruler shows 15 (cm)
